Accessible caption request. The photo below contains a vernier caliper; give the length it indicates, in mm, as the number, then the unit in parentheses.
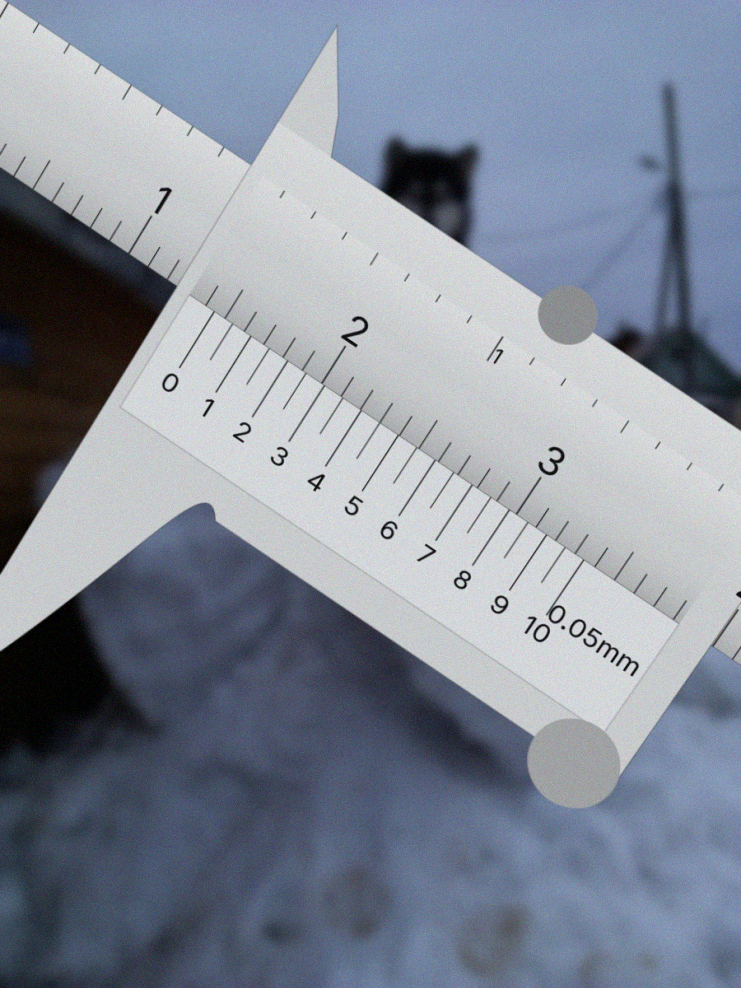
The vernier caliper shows 14.45 (mm)
